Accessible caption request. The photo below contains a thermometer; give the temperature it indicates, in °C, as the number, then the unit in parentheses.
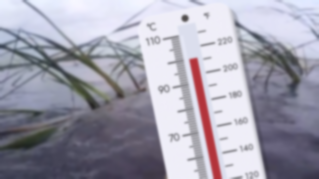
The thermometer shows 100 (°C)
